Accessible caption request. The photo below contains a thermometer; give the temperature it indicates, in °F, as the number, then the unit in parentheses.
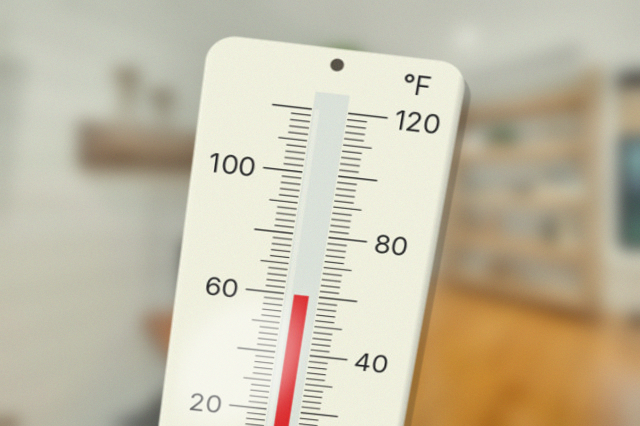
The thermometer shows 60 (°F)
